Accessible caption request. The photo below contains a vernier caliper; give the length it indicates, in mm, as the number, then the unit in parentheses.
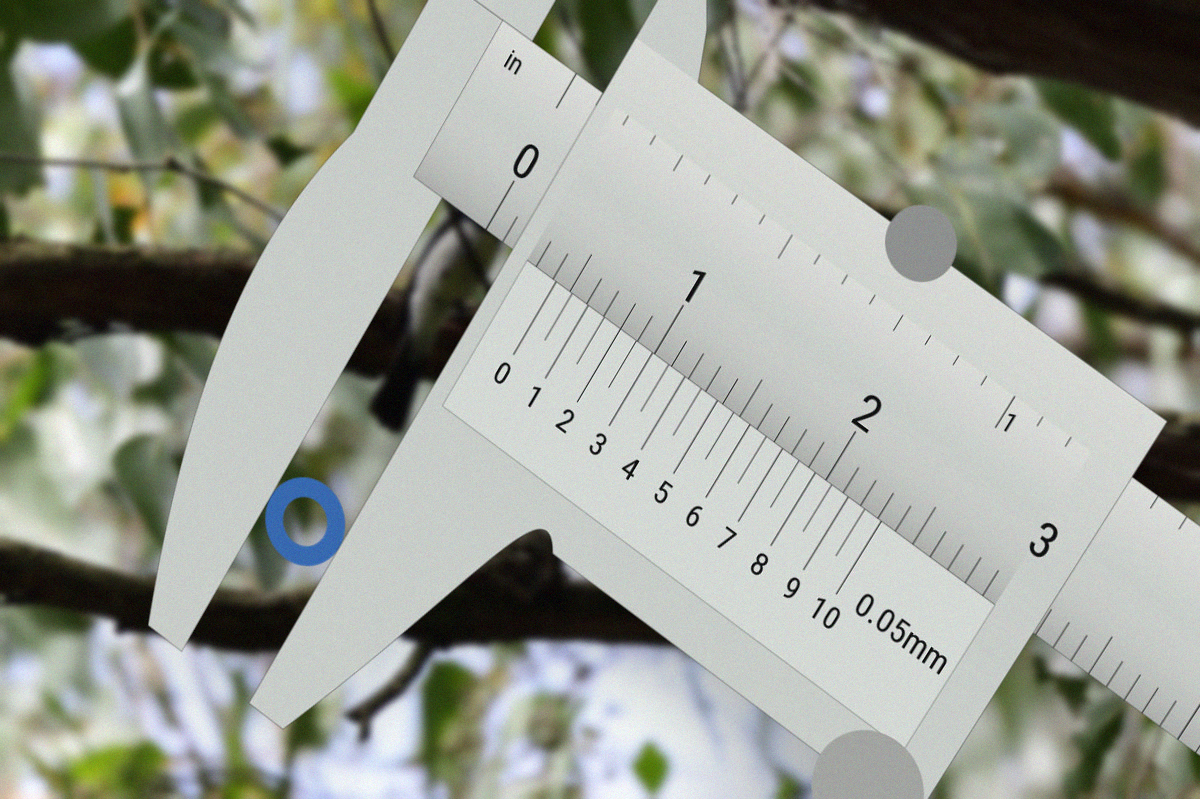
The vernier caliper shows 4.2 (mm)
